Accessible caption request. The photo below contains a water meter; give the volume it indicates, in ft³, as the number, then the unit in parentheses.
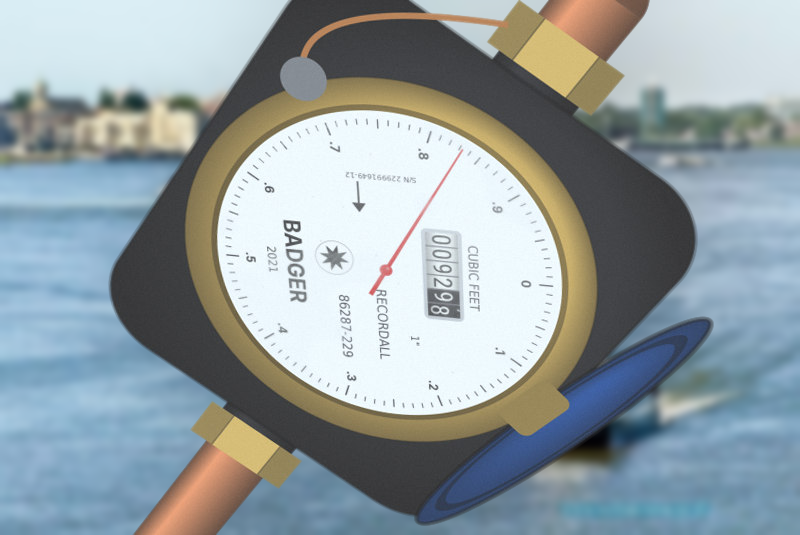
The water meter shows 9297.83 (ft³)
